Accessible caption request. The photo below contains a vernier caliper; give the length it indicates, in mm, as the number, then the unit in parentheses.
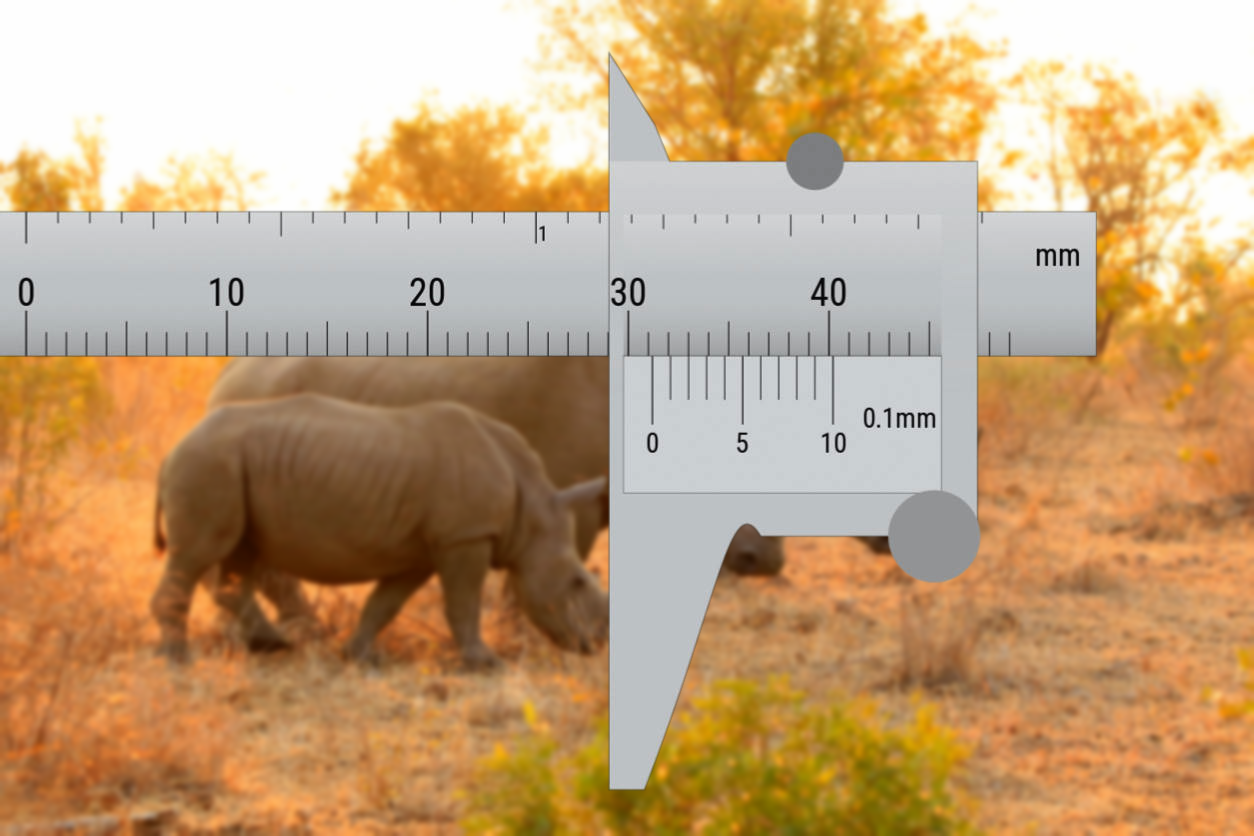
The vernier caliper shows 31.2 (mm)
